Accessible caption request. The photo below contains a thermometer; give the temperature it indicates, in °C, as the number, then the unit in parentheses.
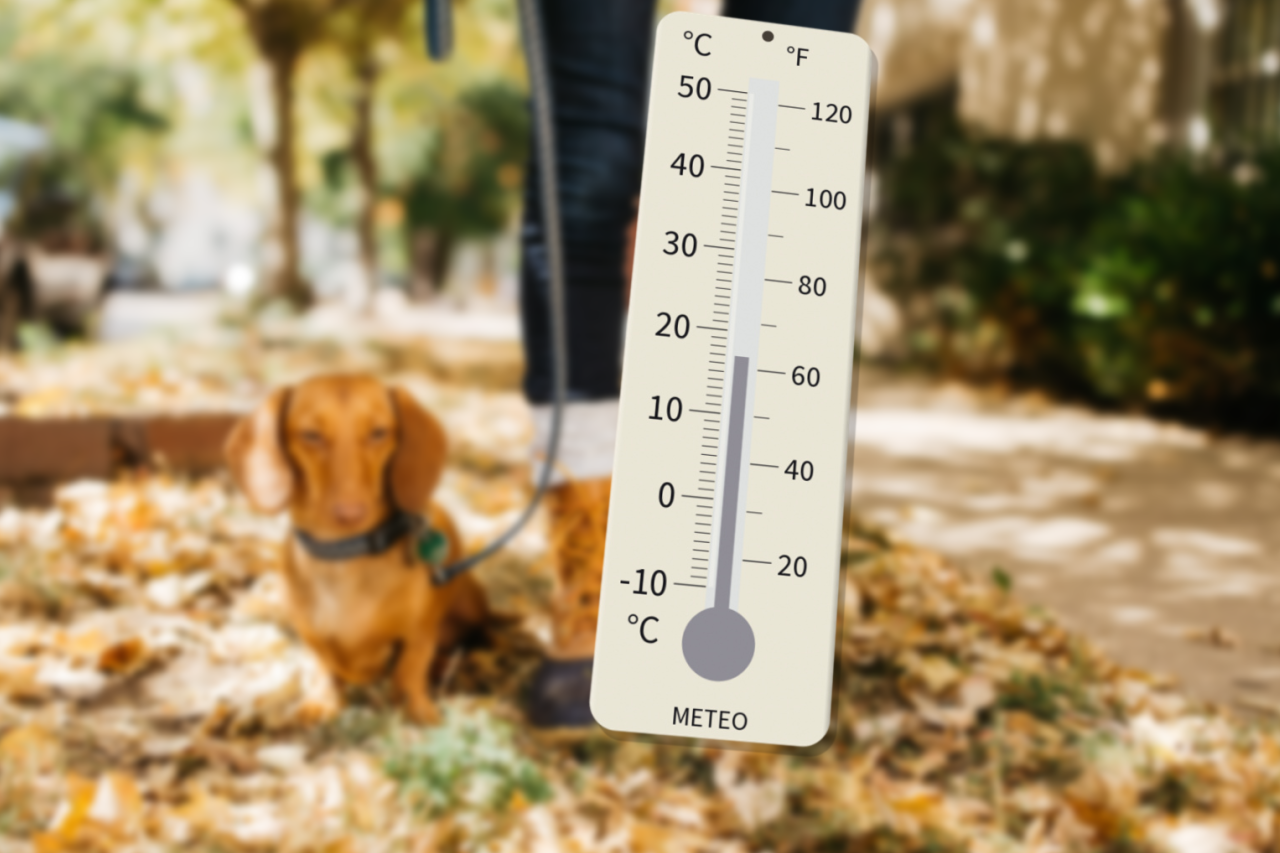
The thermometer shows 17 (°C)
